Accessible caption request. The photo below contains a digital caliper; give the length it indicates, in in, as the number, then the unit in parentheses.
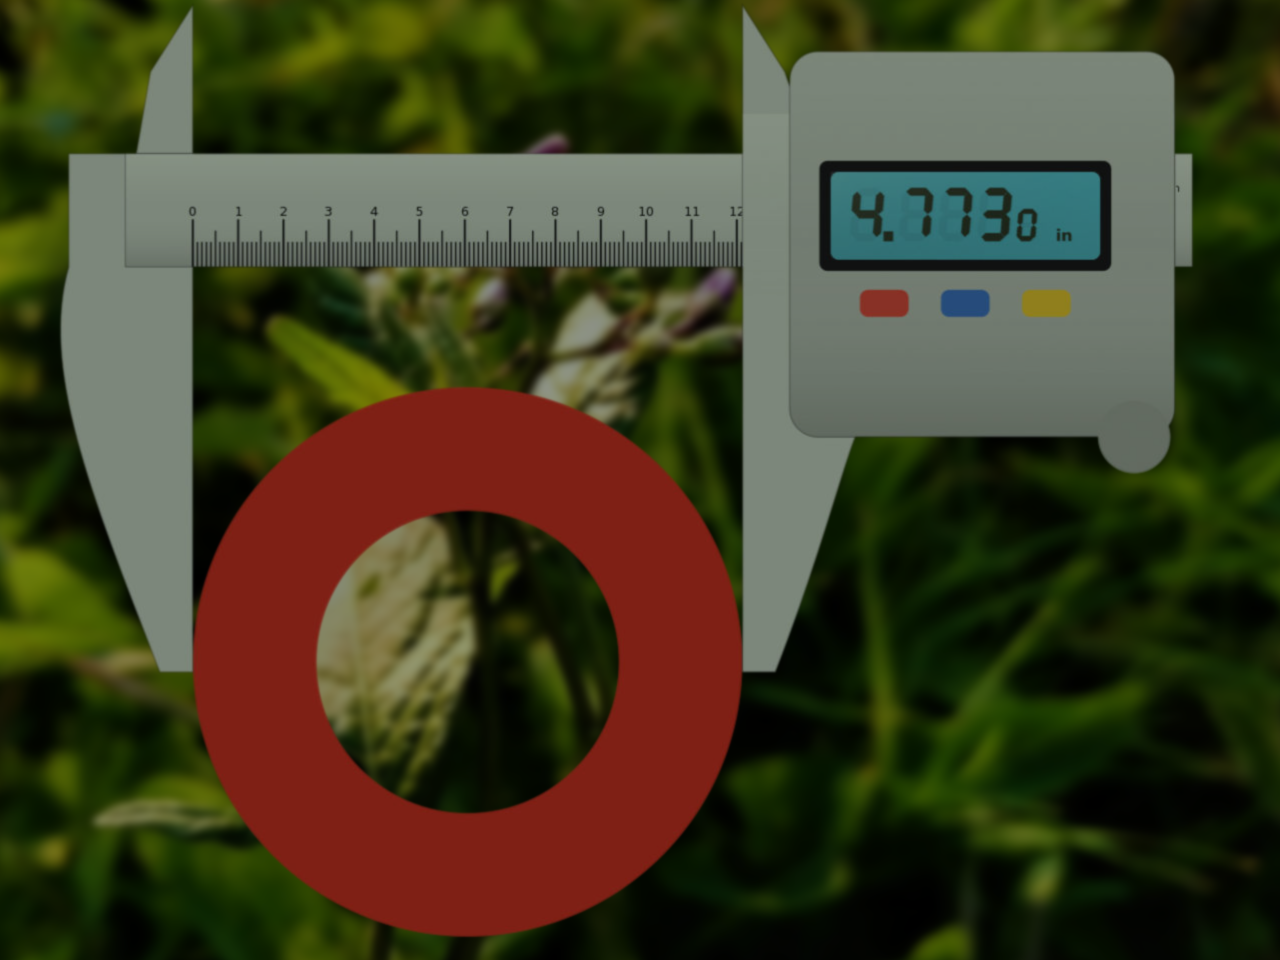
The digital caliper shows 4.7730 (in)
